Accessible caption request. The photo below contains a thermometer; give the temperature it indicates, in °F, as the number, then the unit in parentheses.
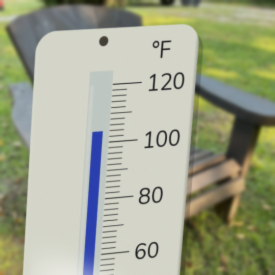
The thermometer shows 104 (°F)
